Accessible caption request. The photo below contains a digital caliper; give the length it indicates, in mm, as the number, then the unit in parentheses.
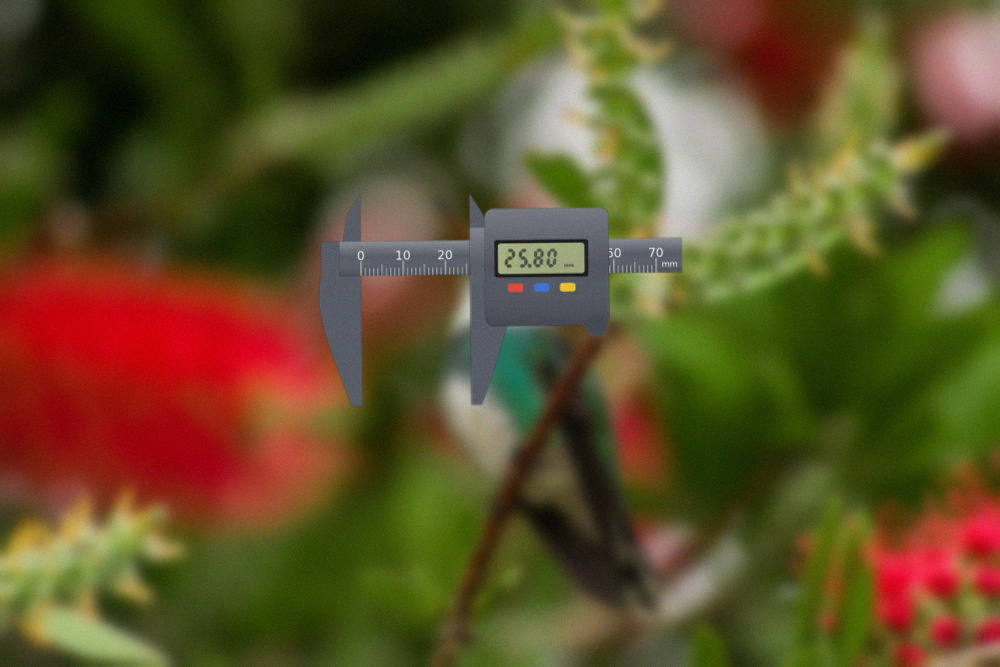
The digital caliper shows 25.80 (mm)
